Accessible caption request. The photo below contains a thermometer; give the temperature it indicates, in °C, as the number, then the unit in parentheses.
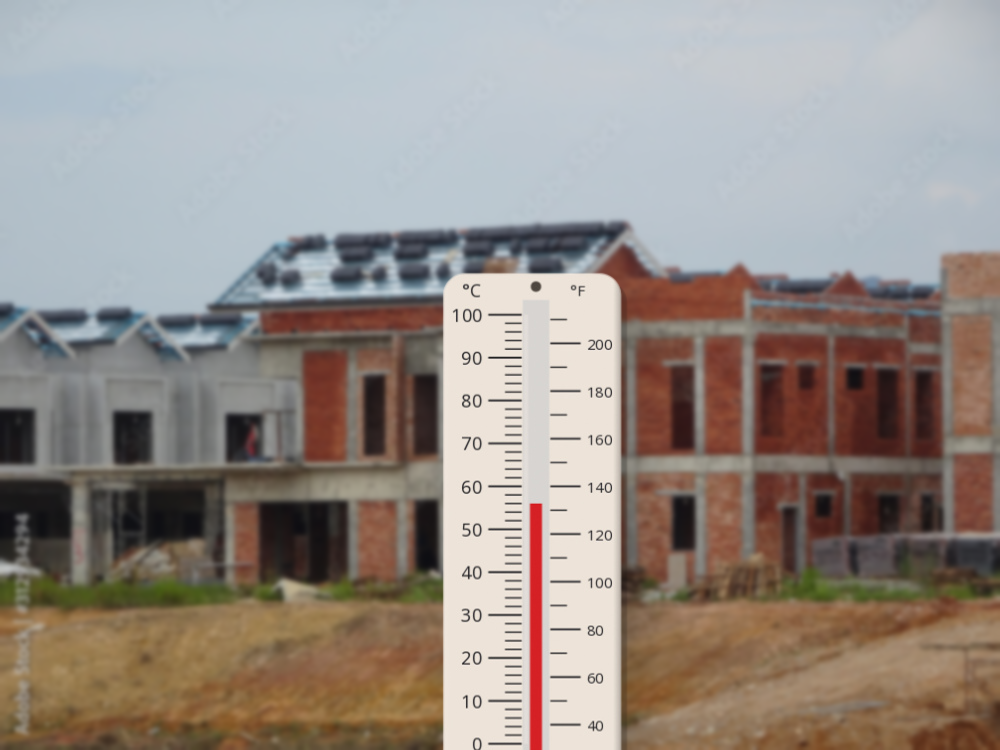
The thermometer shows 56 (°C)
